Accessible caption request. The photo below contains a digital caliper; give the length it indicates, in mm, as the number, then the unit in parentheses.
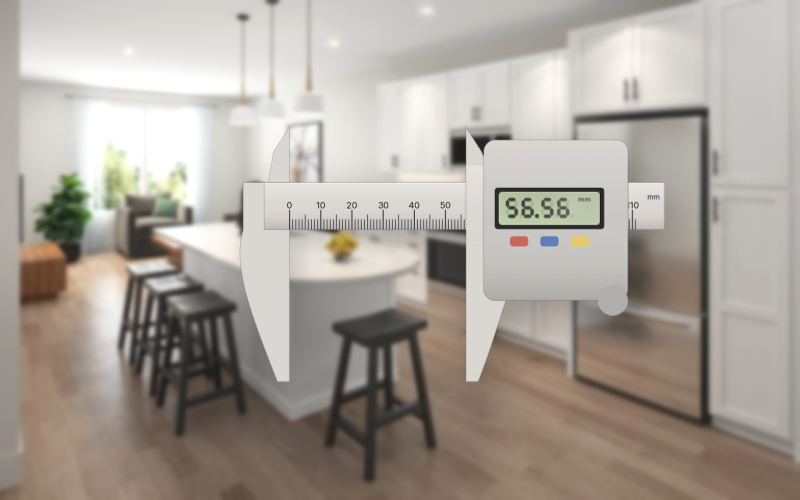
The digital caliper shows 56.56 (mm)
